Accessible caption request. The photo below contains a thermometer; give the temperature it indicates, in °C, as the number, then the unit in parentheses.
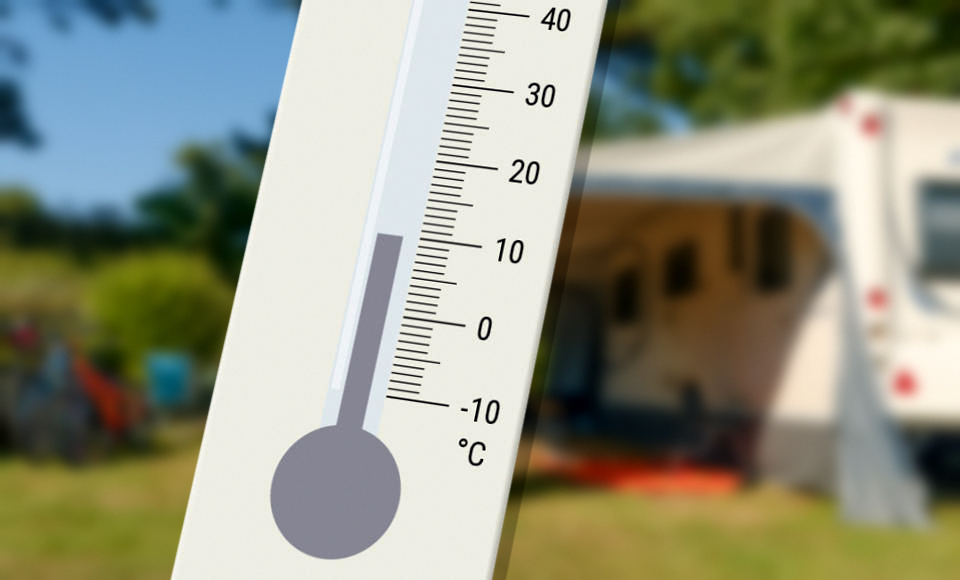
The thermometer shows 10 (°C)
